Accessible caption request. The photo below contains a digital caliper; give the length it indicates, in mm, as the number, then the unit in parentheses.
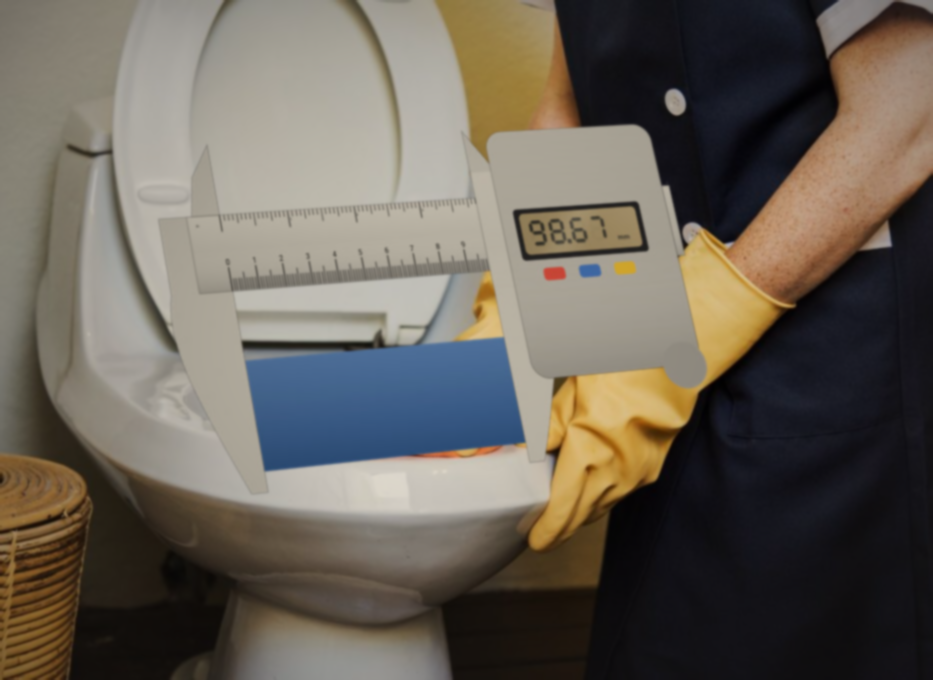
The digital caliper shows 98.67 (mm)
